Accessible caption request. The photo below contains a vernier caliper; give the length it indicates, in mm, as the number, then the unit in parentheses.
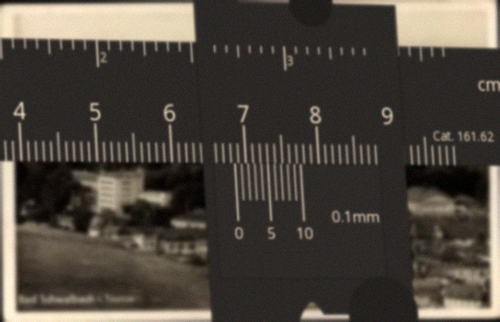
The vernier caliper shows 68.5 (mm)
